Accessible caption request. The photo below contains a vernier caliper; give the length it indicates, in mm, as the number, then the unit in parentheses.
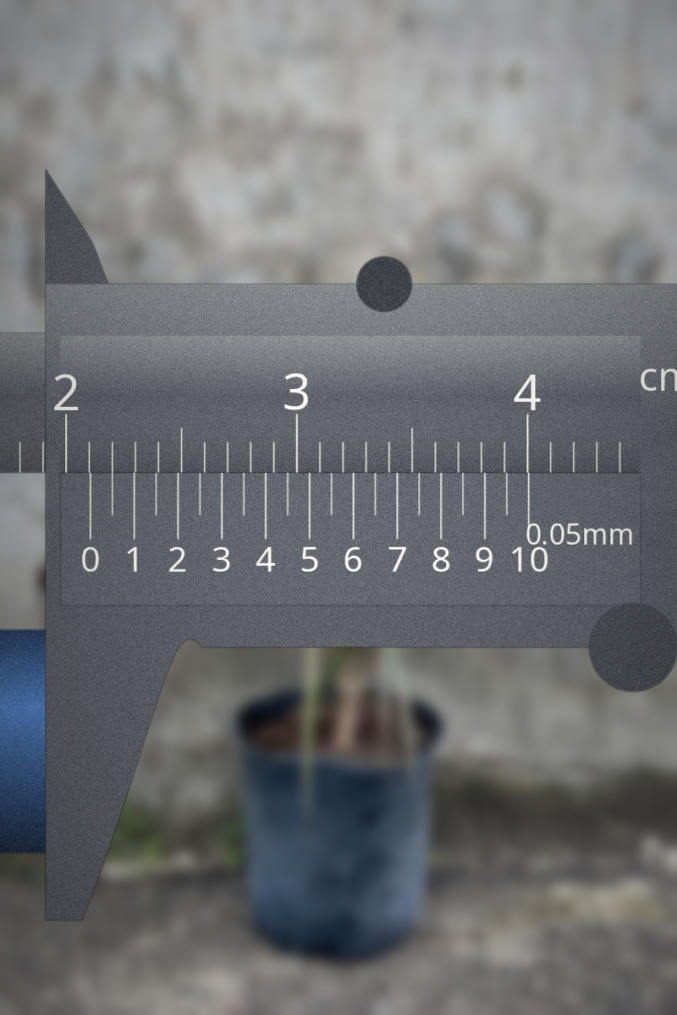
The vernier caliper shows 21.05 (mm)
